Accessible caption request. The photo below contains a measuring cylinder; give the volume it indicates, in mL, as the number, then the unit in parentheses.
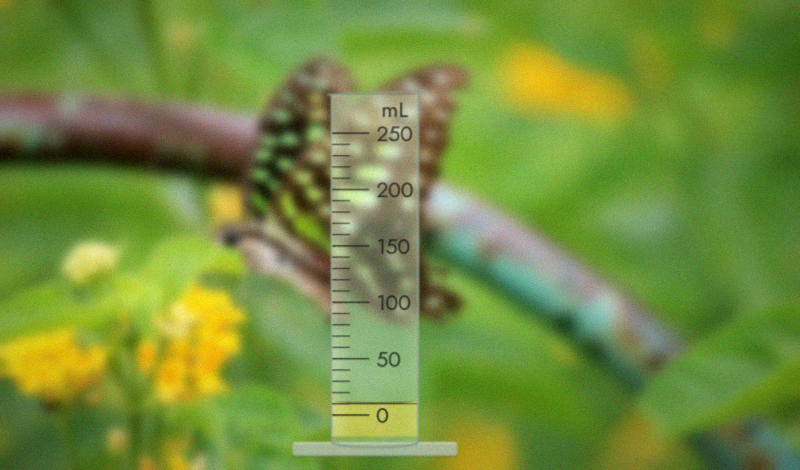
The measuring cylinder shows 10 (mL)
